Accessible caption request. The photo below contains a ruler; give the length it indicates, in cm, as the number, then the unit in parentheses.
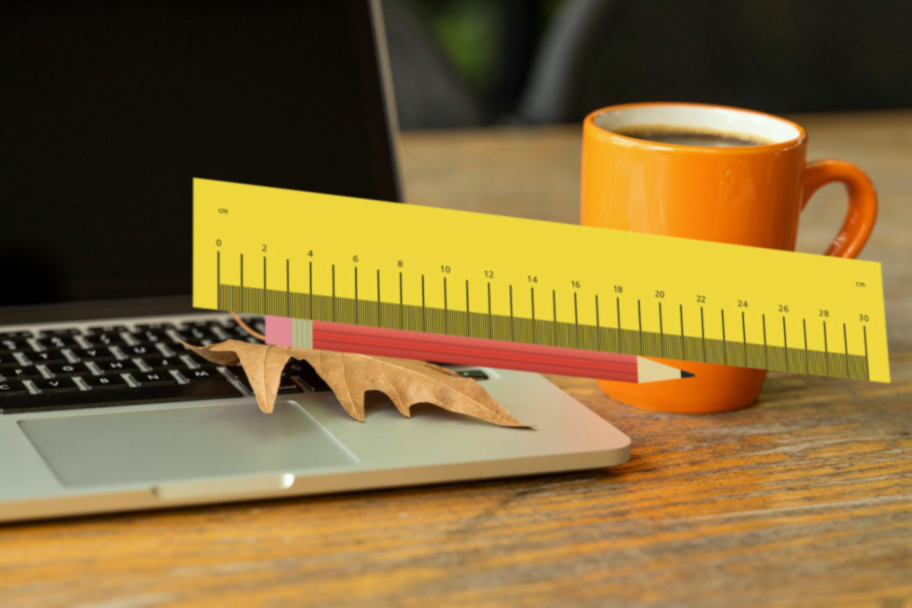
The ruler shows 19.5 (cm)
